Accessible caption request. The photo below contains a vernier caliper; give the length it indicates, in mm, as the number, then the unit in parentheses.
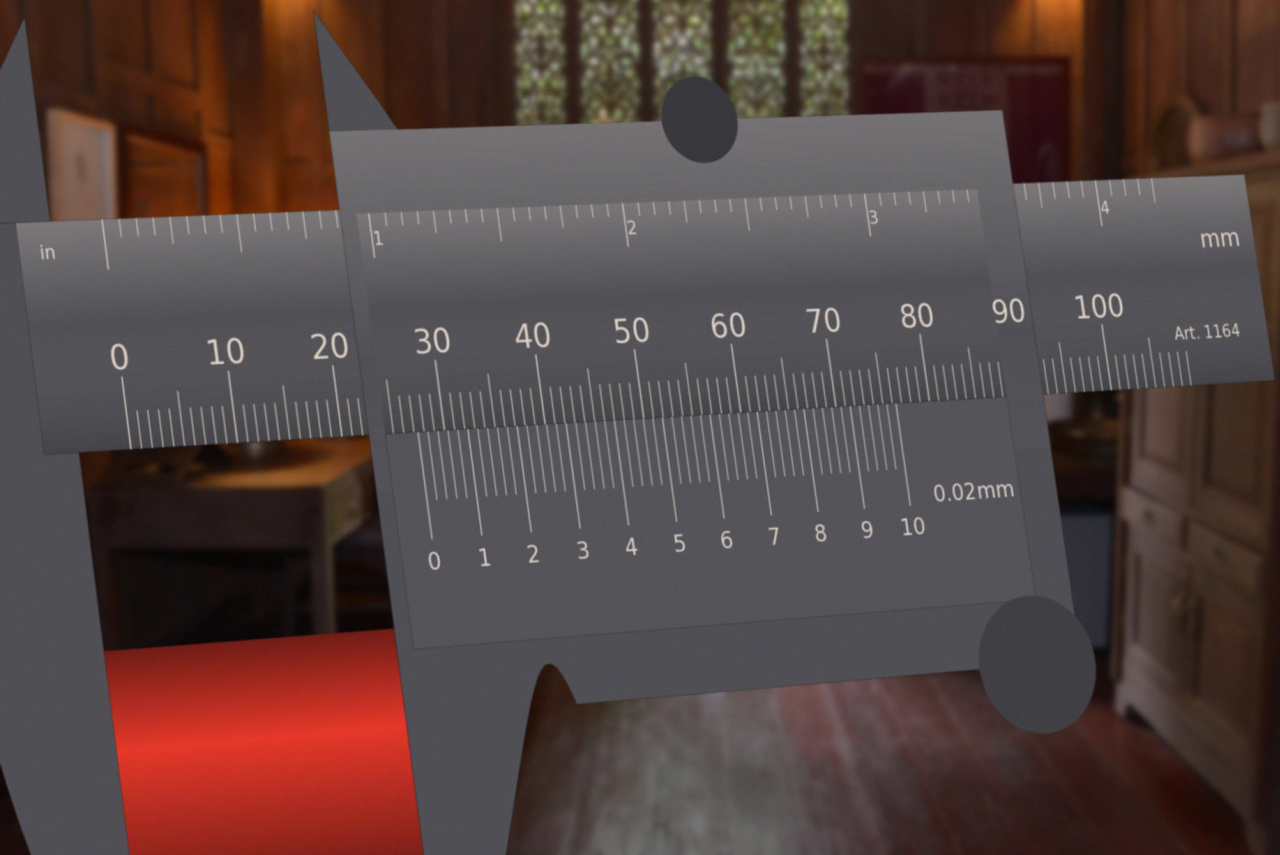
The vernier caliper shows 27.4 (mm)
